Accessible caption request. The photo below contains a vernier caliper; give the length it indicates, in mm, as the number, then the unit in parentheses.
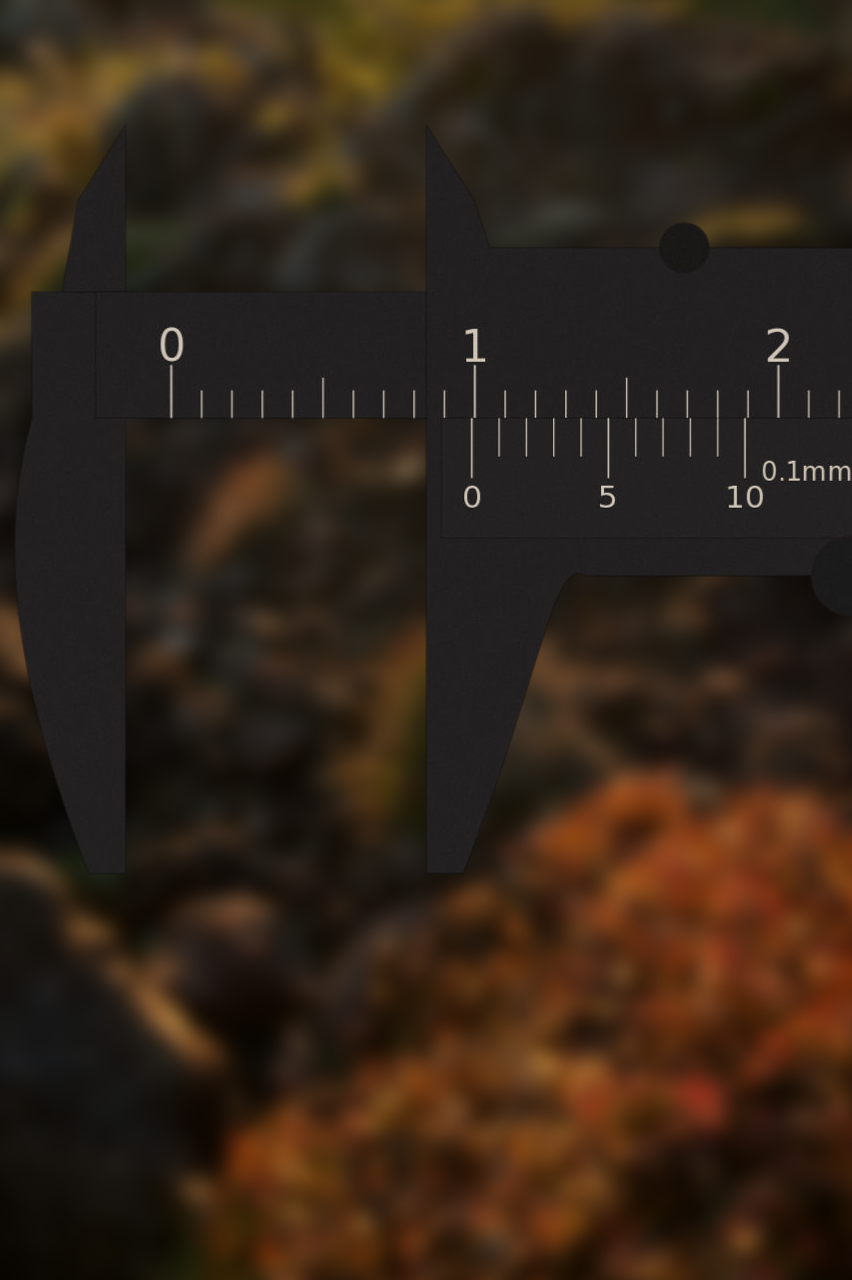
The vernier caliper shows 9.9 (mm)
